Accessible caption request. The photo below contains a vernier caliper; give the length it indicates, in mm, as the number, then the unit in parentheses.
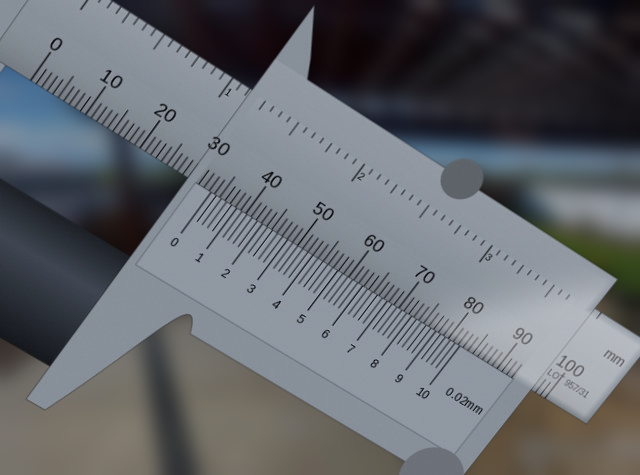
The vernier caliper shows 33.4 (mm)
